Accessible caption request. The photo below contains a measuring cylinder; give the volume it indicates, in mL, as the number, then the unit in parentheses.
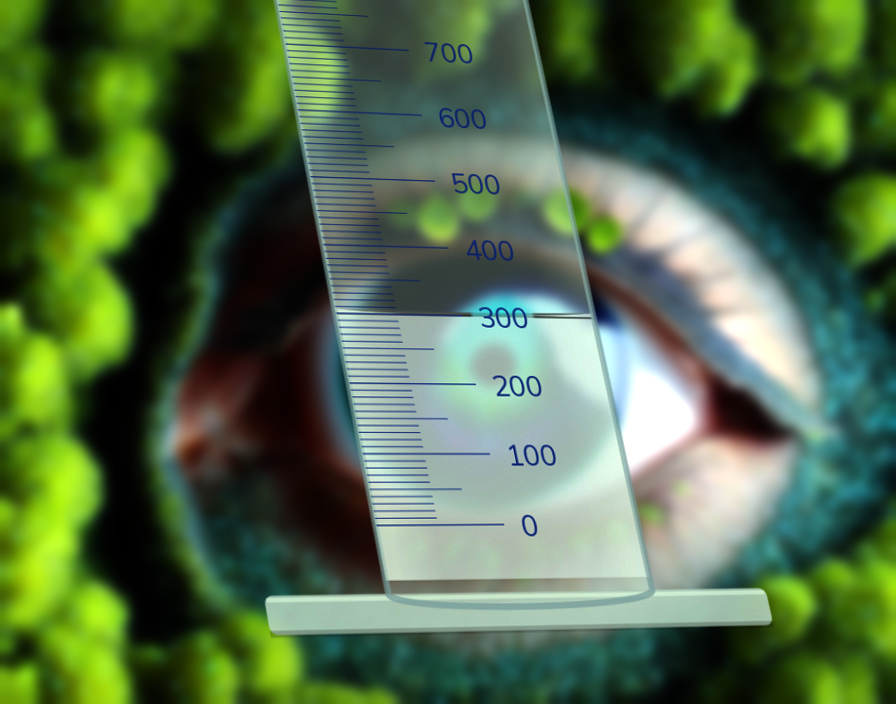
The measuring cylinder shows 300 (mL)
